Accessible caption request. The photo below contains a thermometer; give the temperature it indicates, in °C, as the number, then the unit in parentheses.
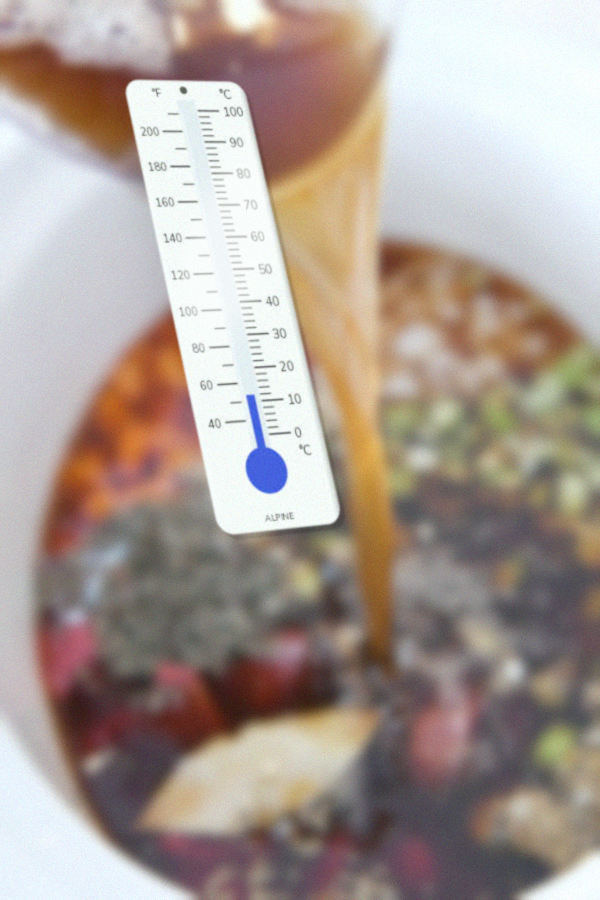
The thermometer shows 12 (°C)
